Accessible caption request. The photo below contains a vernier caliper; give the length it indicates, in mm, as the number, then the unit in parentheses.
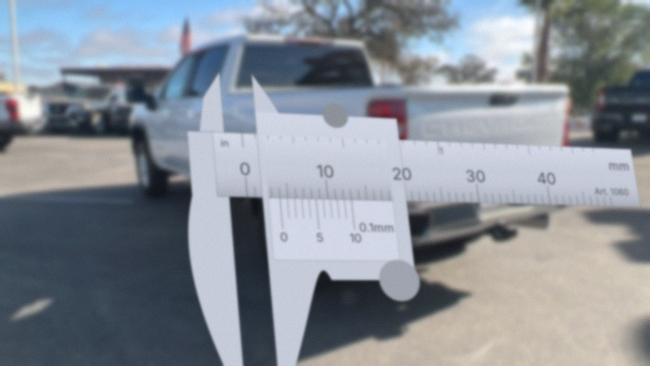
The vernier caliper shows 4.0 (mm)
